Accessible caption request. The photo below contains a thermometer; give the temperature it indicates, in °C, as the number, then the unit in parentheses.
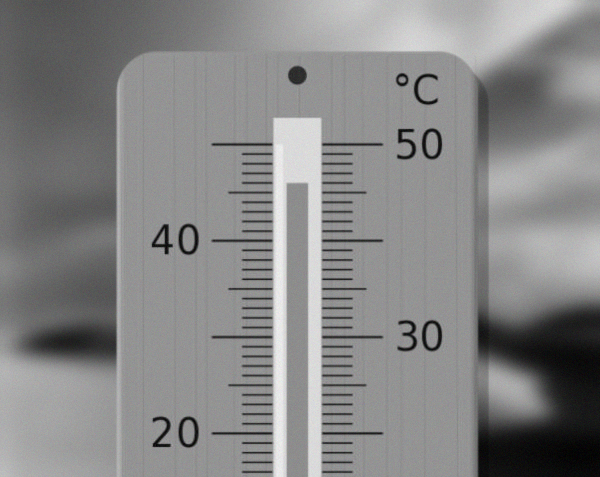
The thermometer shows 46 (°C)
